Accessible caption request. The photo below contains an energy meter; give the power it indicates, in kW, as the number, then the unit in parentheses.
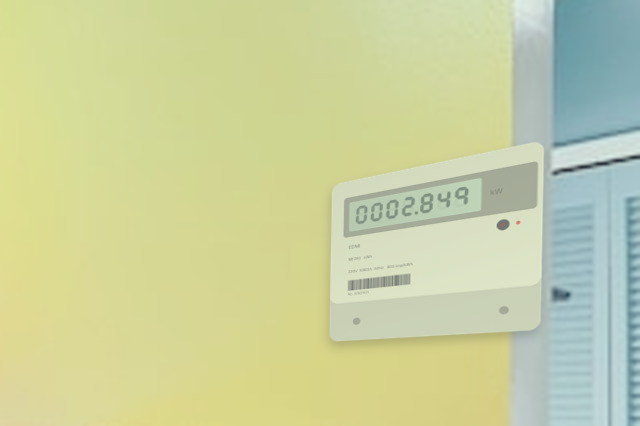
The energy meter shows 2.849 (kW)
